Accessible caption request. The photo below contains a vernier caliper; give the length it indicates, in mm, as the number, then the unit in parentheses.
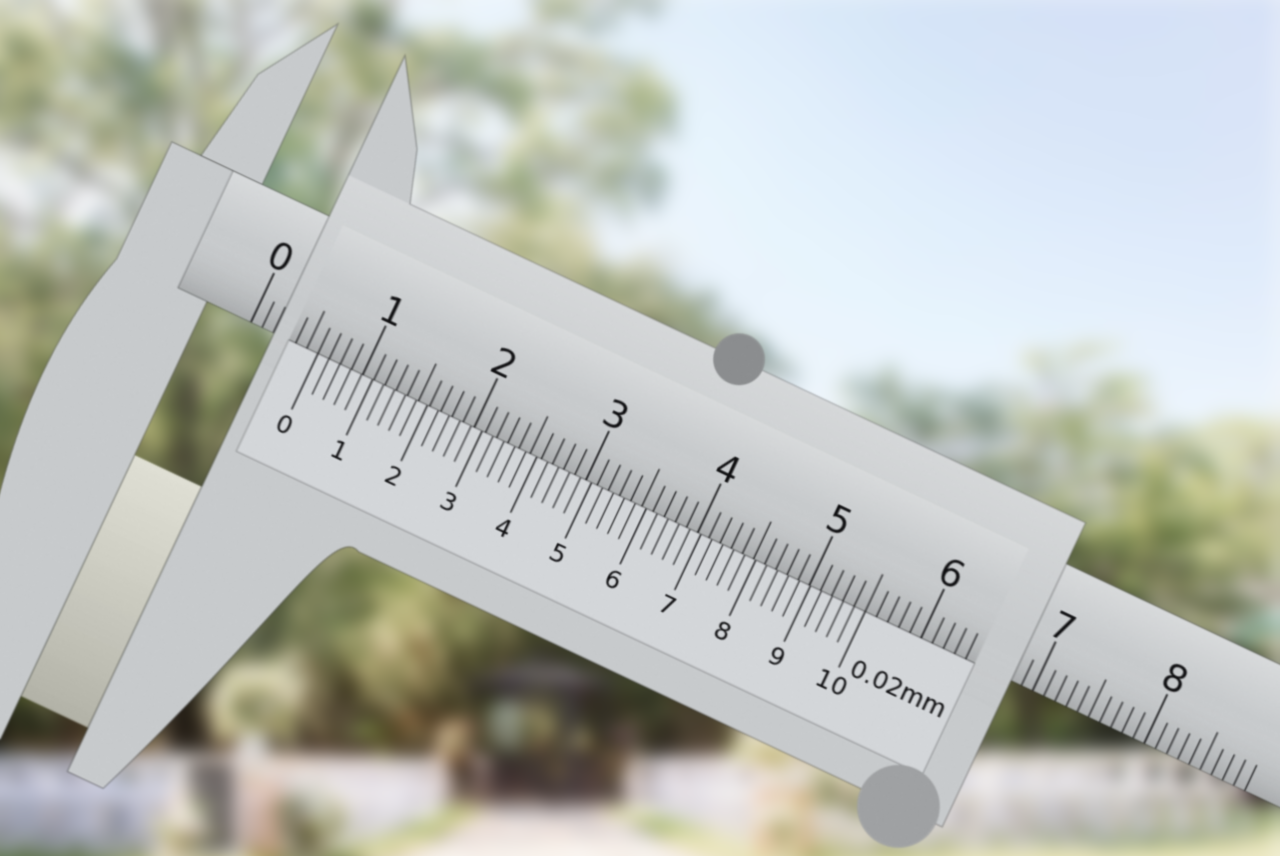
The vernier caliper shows 6.0 (mm)
